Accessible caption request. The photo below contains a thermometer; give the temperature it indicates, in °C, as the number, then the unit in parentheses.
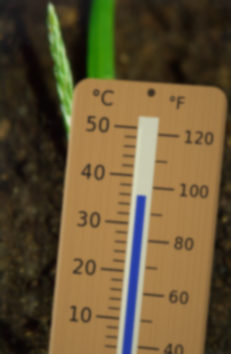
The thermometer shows 36 (°C)
